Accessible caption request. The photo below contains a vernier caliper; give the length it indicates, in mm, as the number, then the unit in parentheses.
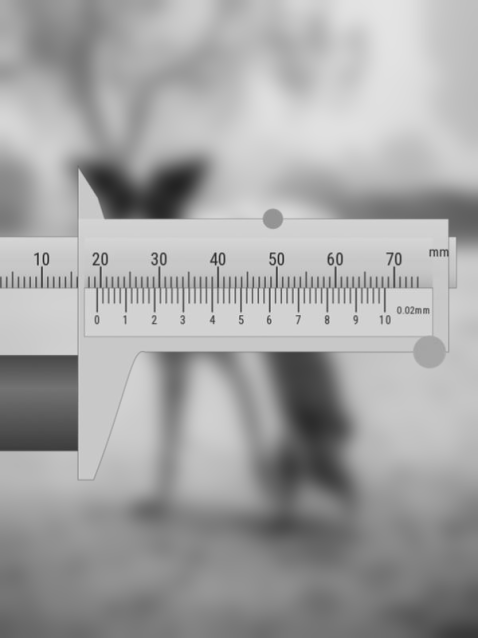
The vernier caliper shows 19.4 (mm)
